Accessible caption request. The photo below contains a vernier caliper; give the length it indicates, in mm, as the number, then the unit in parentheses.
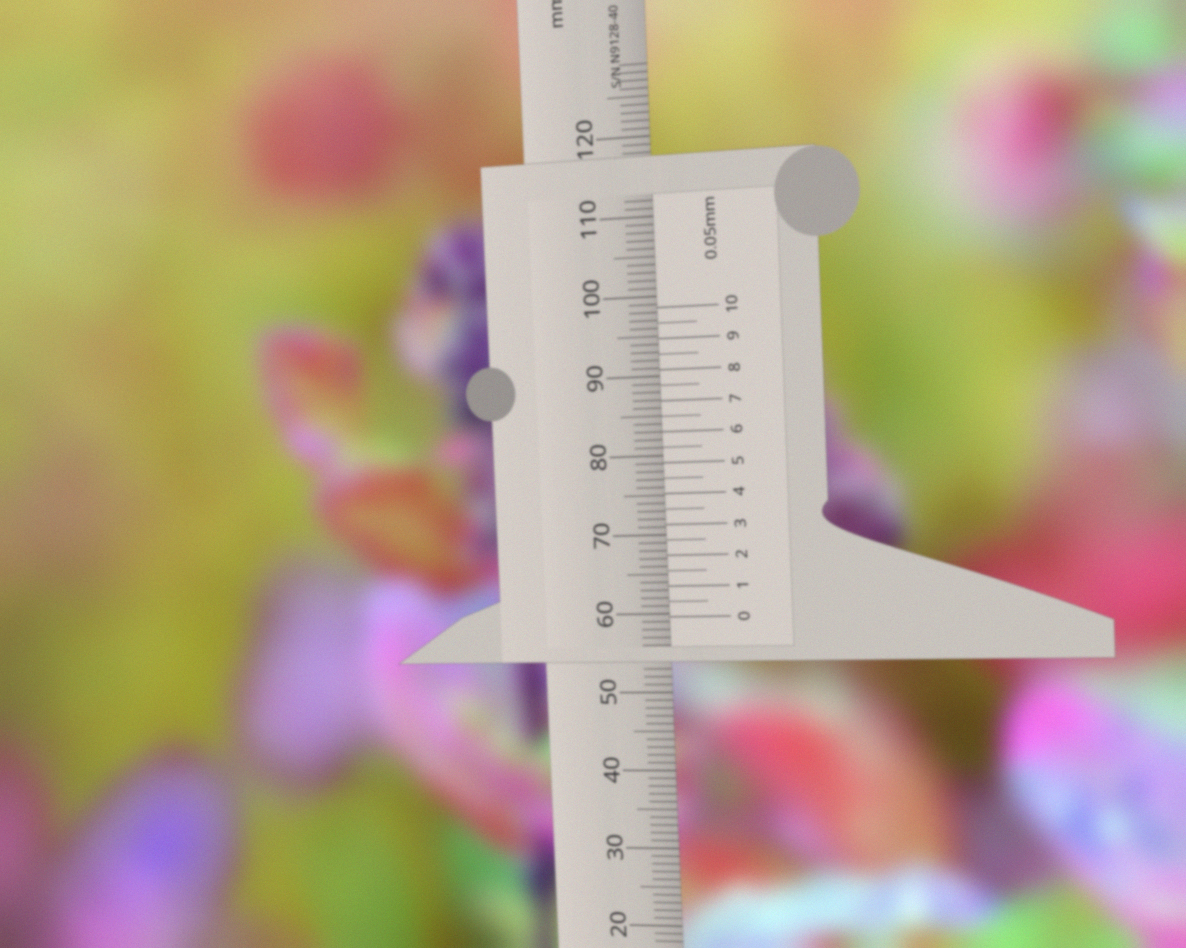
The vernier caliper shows 59.6 (mm)
